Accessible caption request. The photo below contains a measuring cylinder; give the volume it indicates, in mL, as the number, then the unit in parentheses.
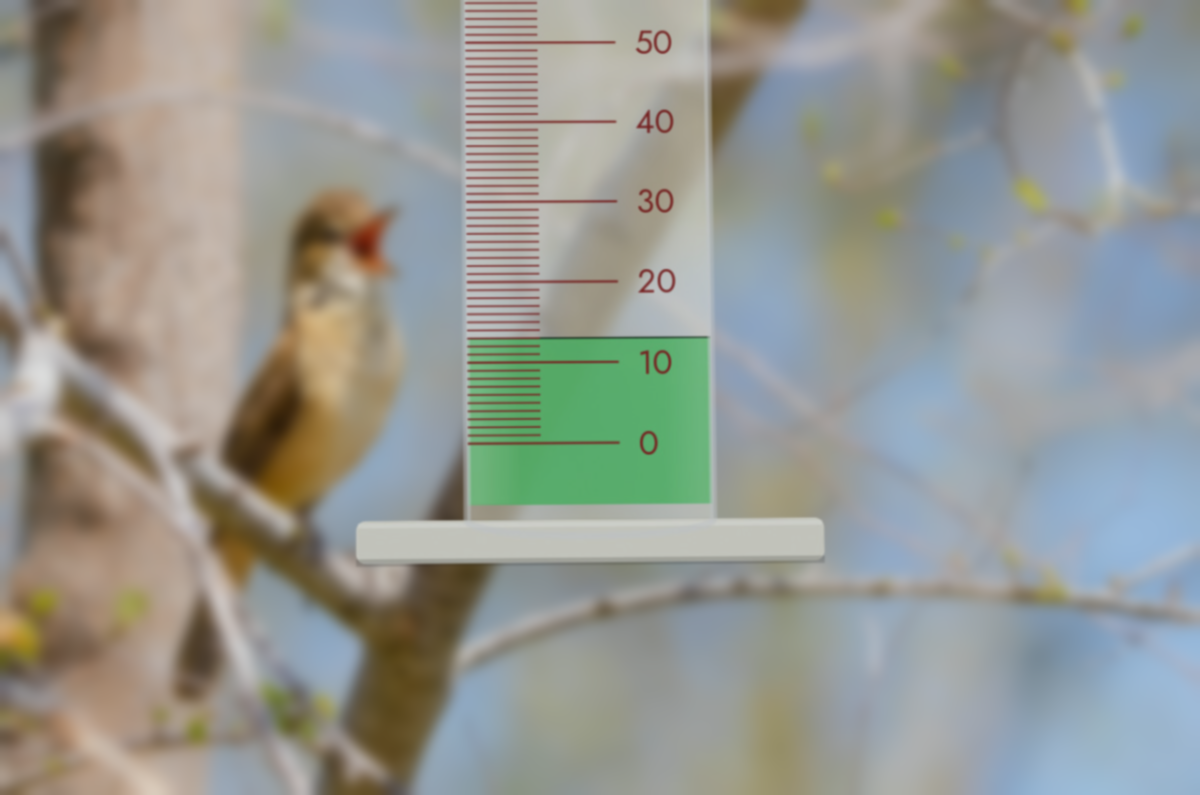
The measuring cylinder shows 13 (mL)
